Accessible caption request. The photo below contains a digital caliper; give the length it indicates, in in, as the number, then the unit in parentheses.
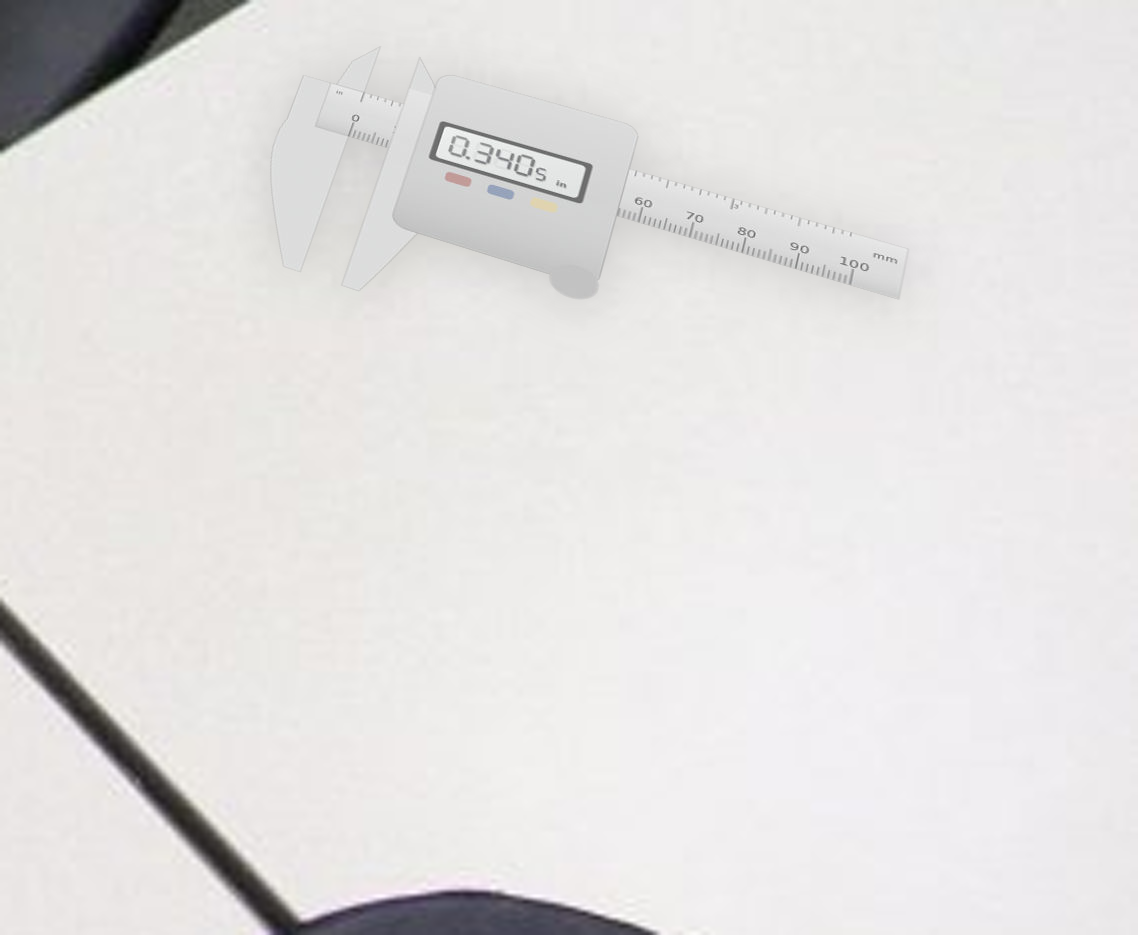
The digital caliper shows 0.3405 (in)
